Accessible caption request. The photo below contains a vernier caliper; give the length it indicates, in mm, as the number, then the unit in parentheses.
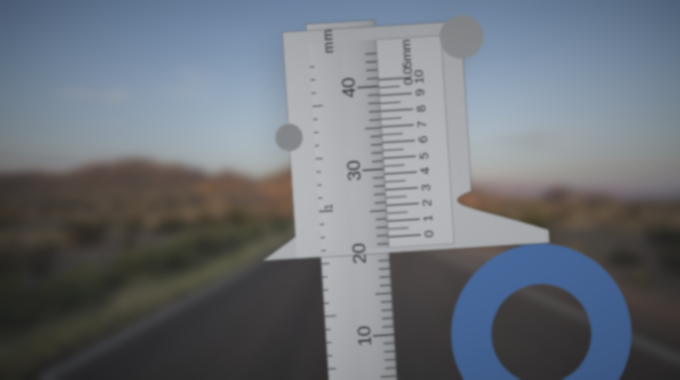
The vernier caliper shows 21.8 (mm)
